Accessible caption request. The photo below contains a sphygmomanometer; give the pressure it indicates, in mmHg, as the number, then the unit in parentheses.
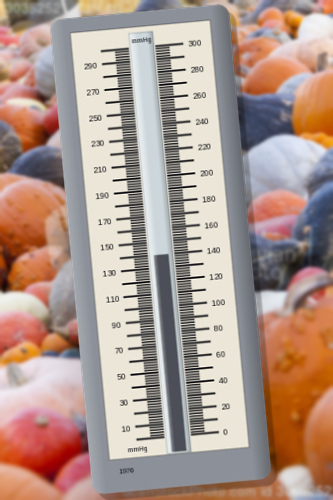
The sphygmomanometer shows 140 (mmHg)
